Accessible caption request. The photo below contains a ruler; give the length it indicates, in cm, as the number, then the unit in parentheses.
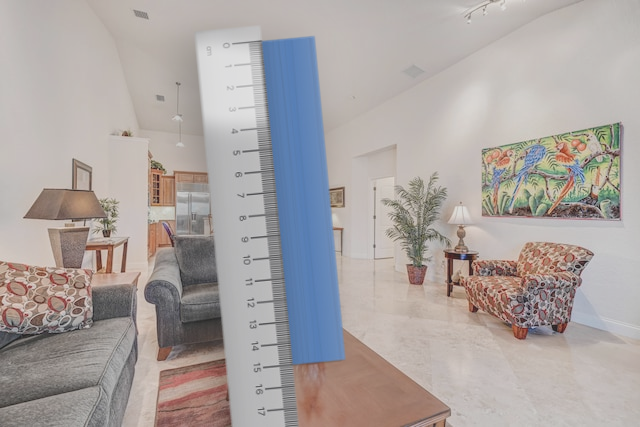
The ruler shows 15 (cm)
